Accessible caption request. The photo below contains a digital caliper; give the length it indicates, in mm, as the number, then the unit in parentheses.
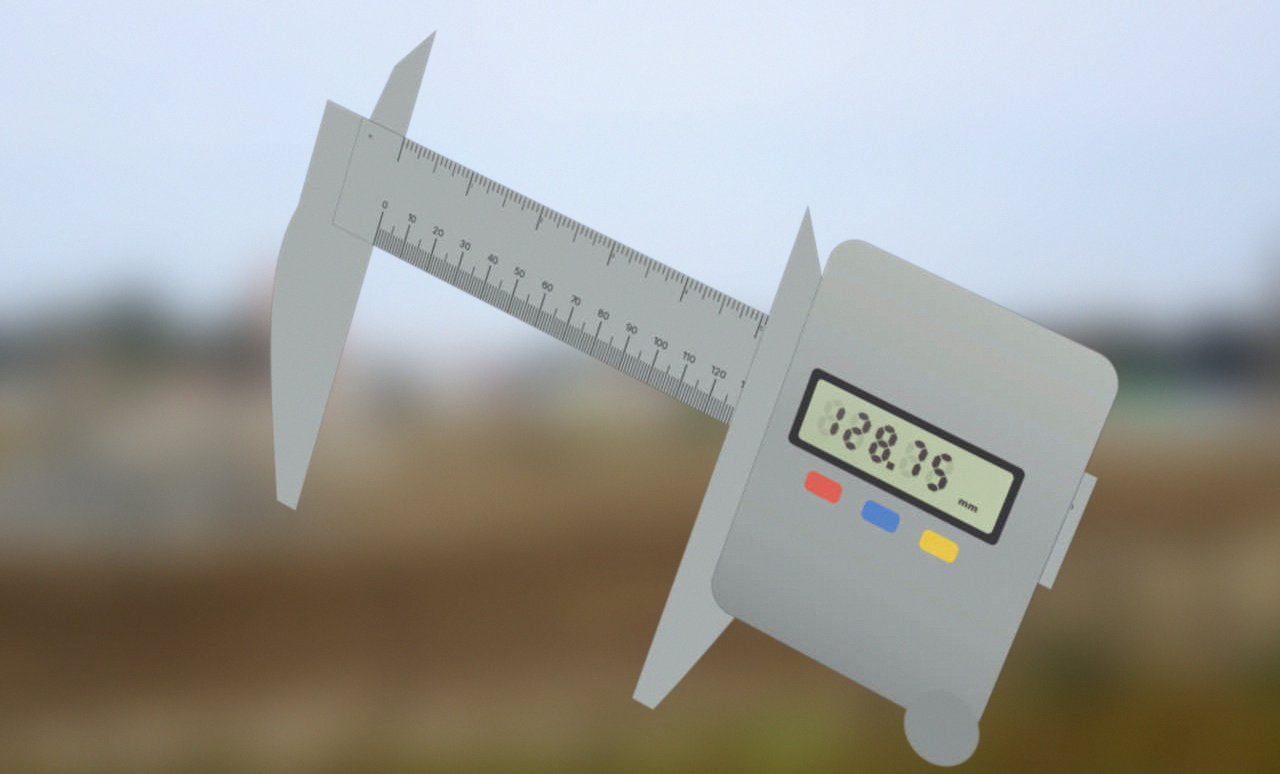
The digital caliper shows 128.75 (mm)
